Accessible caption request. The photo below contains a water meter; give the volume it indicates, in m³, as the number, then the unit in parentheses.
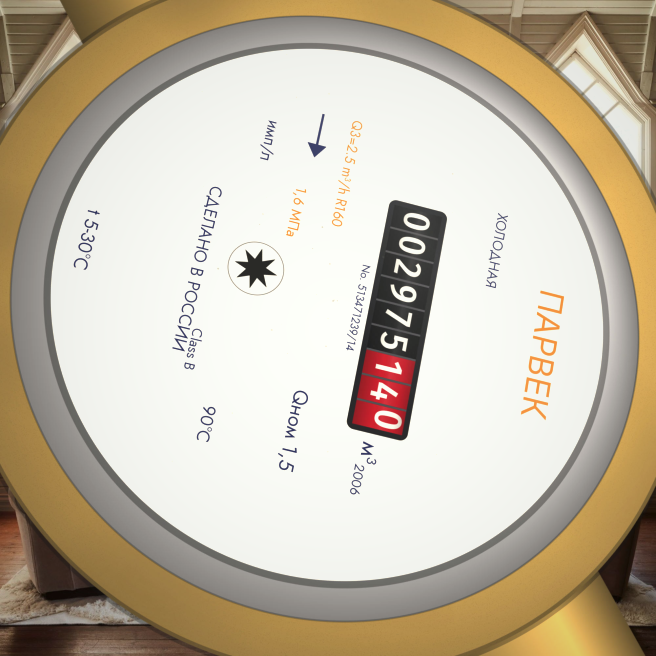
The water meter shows 2975.140 (m³)
